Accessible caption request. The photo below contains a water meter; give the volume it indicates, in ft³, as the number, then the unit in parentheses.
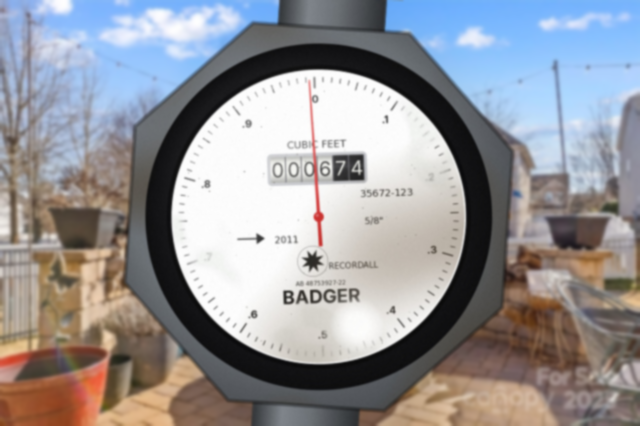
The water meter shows 673.99 (ft³)
